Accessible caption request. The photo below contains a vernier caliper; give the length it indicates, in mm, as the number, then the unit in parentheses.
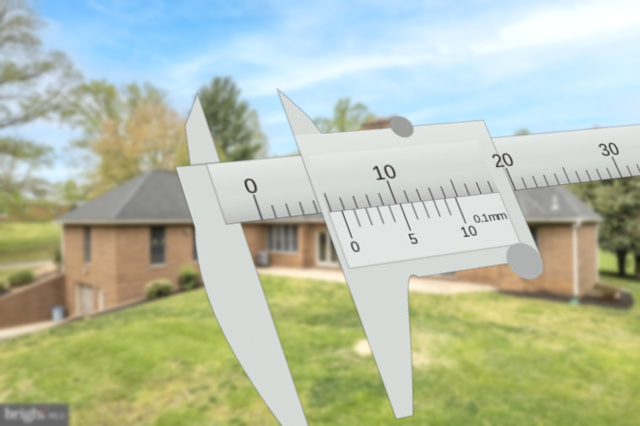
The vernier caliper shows 5.8 (mm)
